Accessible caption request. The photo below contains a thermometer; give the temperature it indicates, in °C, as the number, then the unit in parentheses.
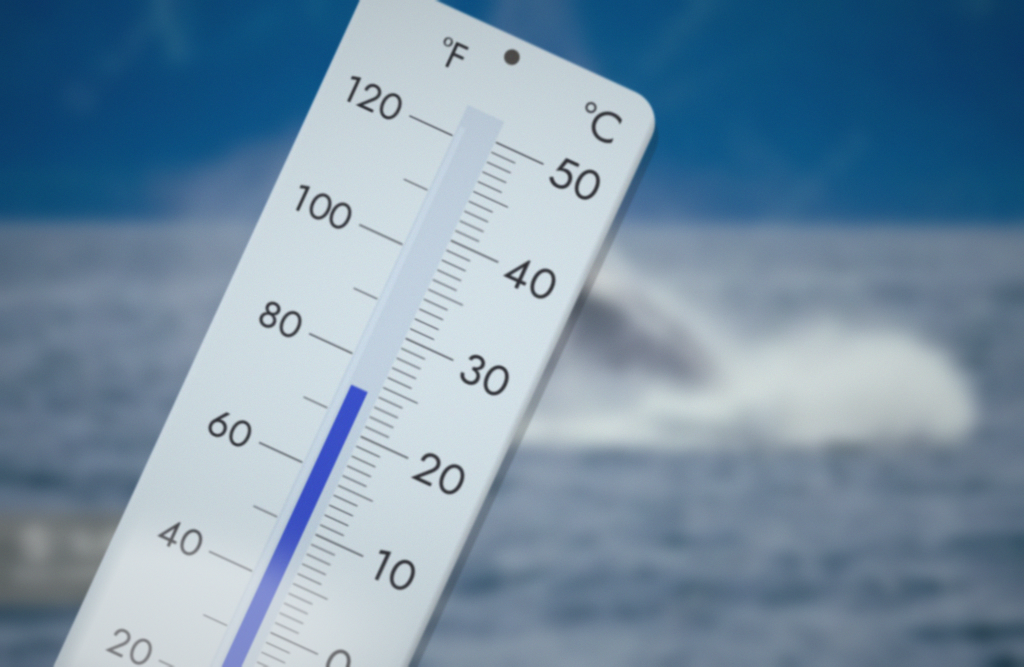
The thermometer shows 24 (°C)
